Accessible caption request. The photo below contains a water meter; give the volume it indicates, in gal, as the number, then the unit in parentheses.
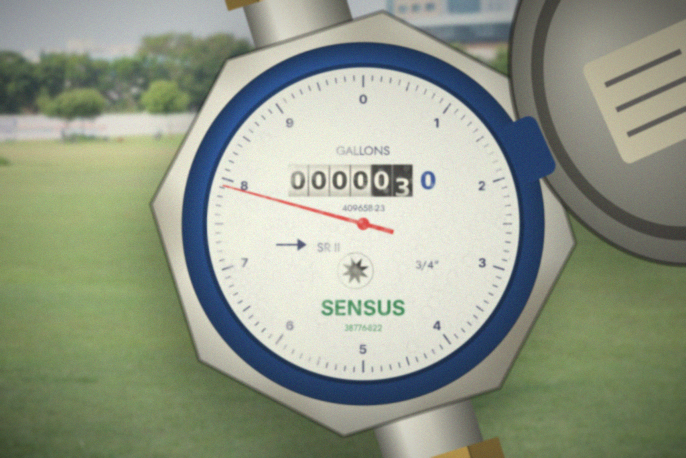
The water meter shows 27.9 (gal)
